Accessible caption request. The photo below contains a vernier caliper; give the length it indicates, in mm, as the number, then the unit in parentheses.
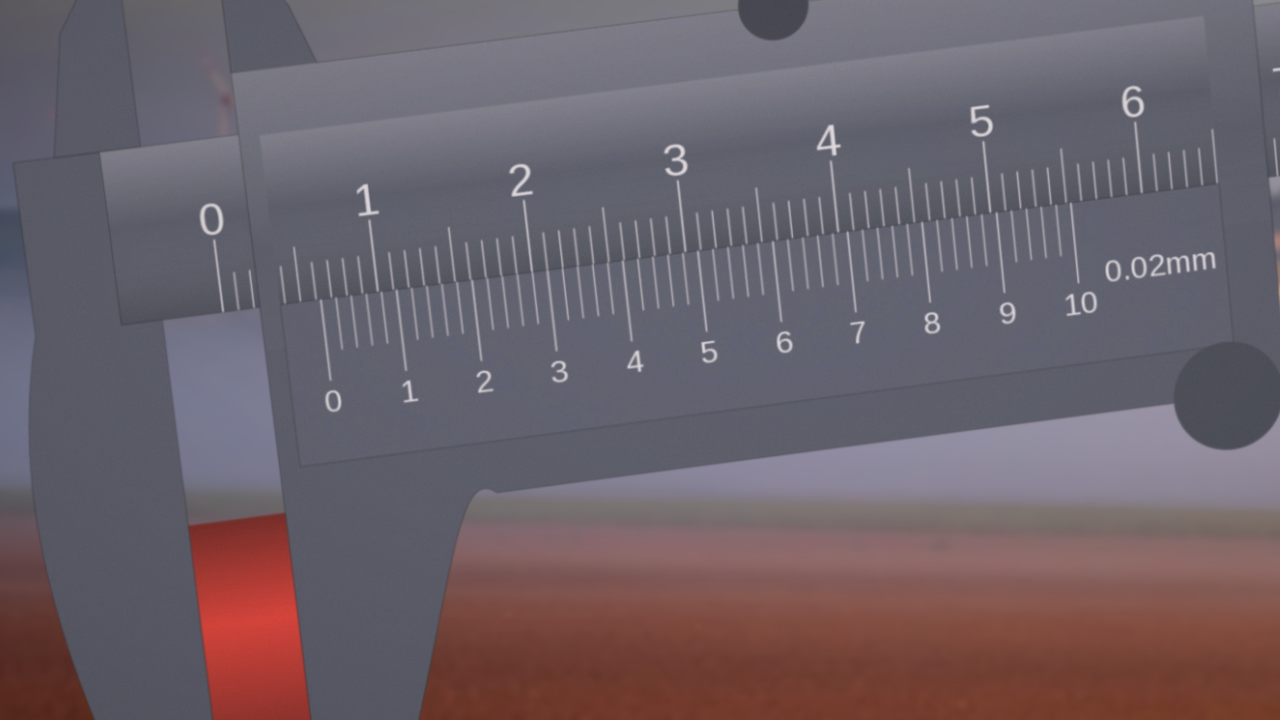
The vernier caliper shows 6.3 (mm)
